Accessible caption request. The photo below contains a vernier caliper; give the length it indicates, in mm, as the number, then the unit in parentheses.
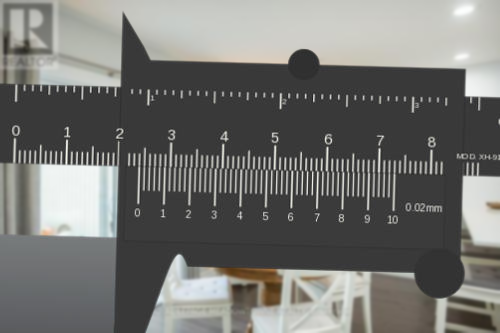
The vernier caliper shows 24.0 (mm)
